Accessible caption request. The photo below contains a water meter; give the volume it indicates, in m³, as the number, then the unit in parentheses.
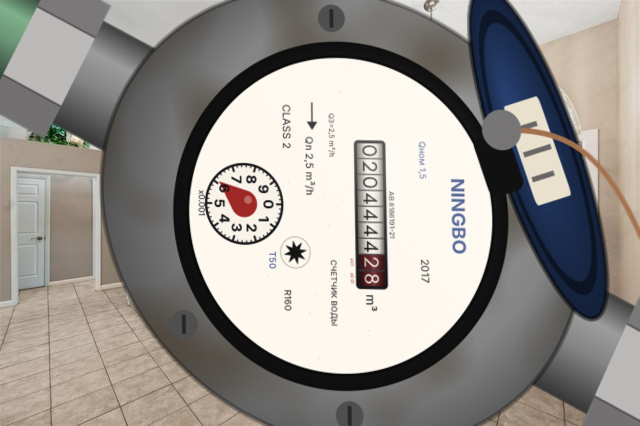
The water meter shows 204444.286 (m³)
